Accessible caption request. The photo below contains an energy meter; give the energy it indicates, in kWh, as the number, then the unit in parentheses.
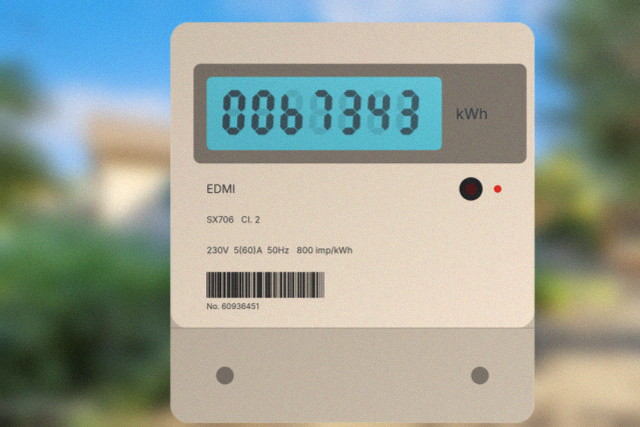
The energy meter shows 67343 (kWh)
